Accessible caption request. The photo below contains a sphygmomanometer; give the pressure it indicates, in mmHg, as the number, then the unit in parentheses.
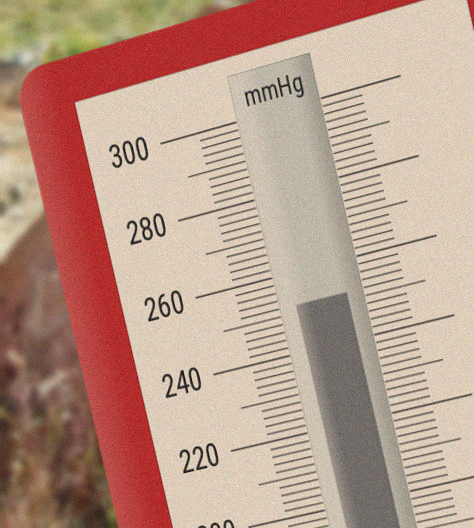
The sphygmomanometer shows 252 (mmHg)
